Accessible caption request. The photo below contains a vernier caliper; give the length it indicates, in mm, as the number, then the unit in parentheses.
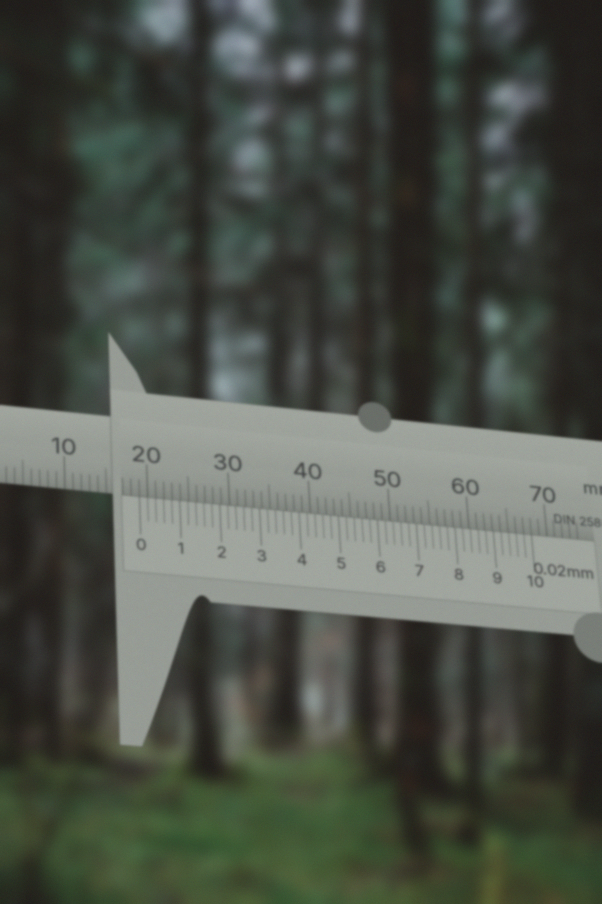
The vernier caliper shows 19.0 (mm)
